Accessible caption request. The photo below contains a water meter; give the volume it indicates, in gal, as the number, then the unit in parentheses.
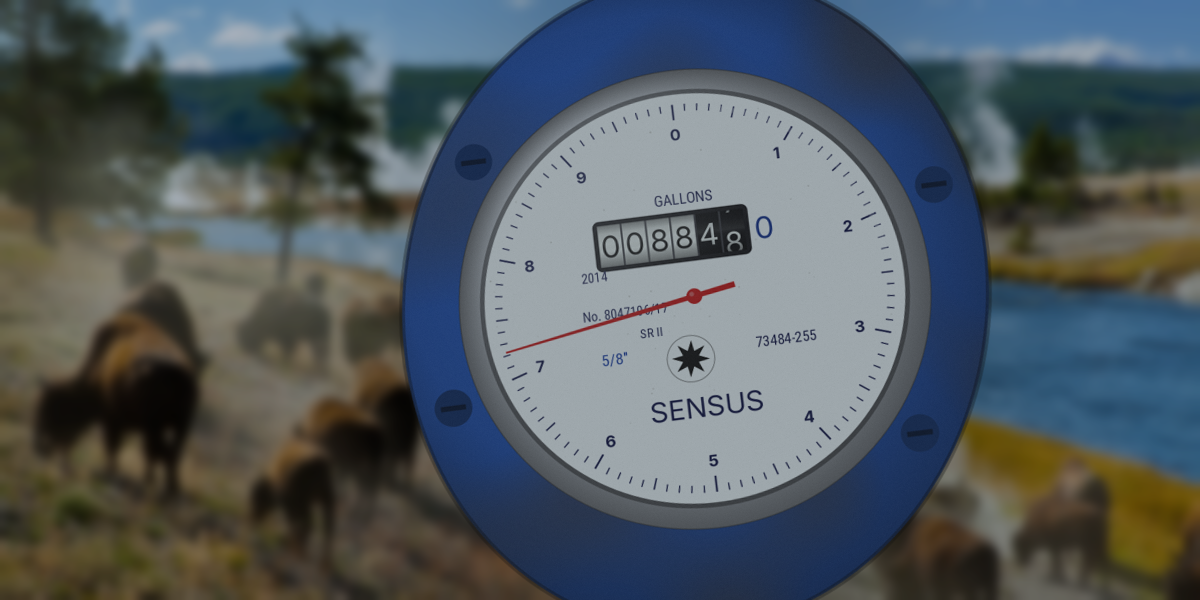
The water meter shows 88477.2 (gal)
